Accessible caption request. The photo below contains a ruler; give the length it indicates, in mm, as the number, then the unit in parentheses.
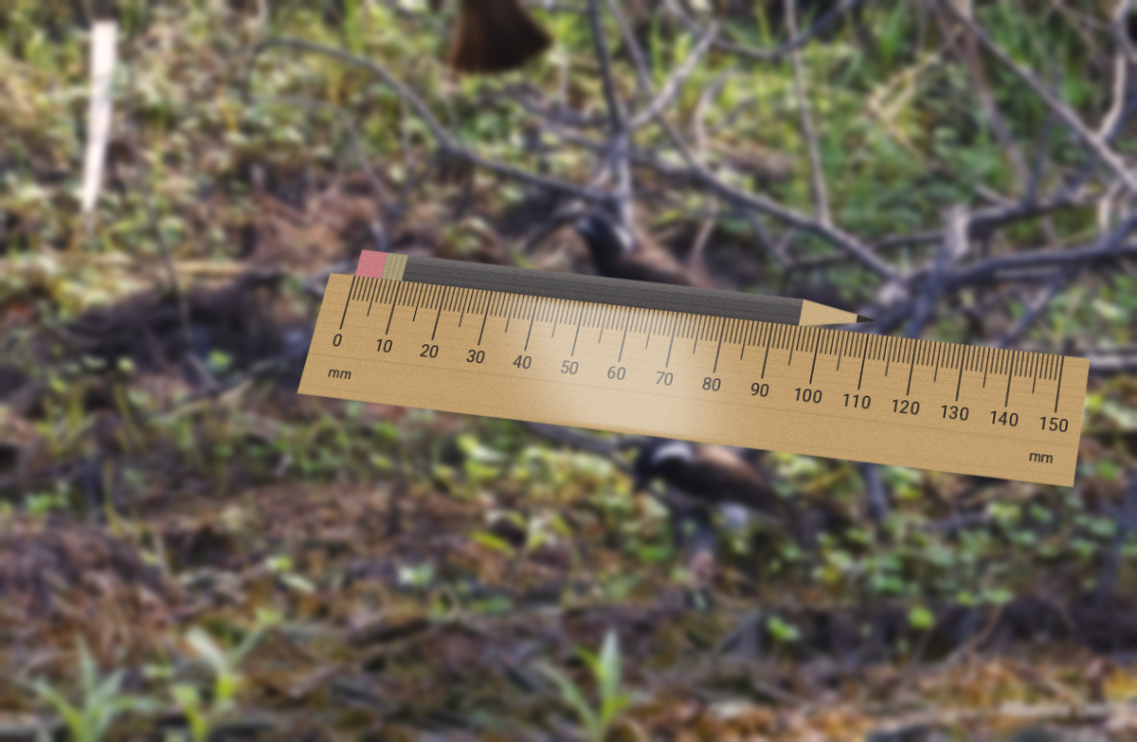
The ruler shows 111 (mm)
